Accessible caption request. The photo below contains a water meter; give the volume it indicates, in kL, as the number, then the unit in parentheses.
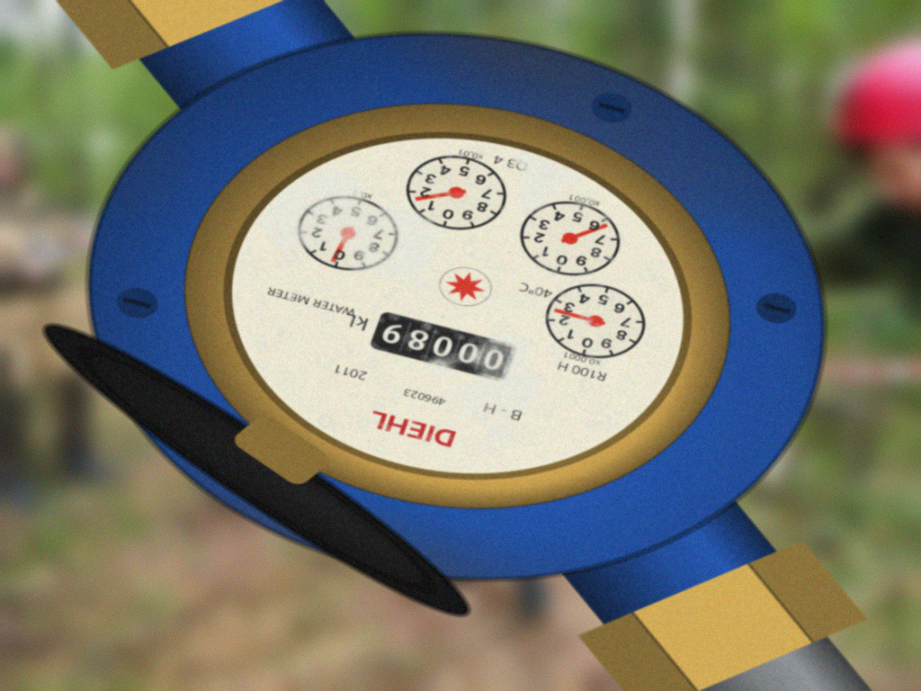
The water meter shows 89.0162 (kL)
